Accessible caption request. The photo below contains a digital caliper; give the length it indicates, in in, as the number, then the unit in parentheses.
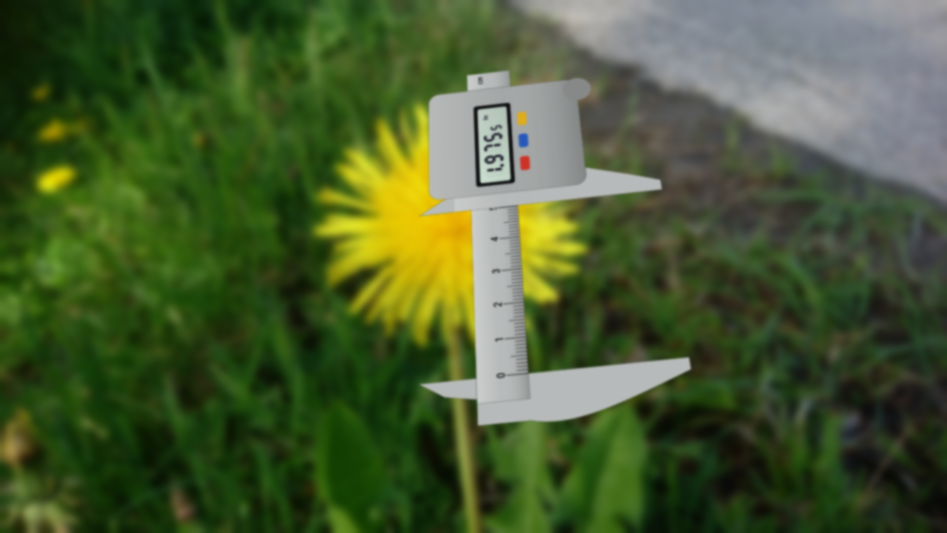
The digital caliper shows 1.9755 (in)
